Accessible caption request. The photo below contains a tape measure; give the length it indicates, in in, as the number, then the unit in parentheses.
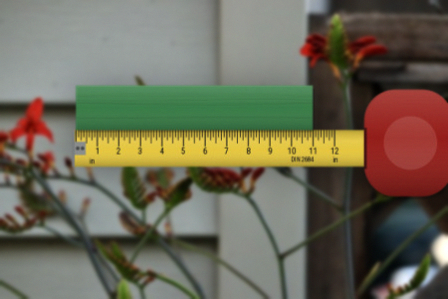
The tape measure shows 11 (in)
